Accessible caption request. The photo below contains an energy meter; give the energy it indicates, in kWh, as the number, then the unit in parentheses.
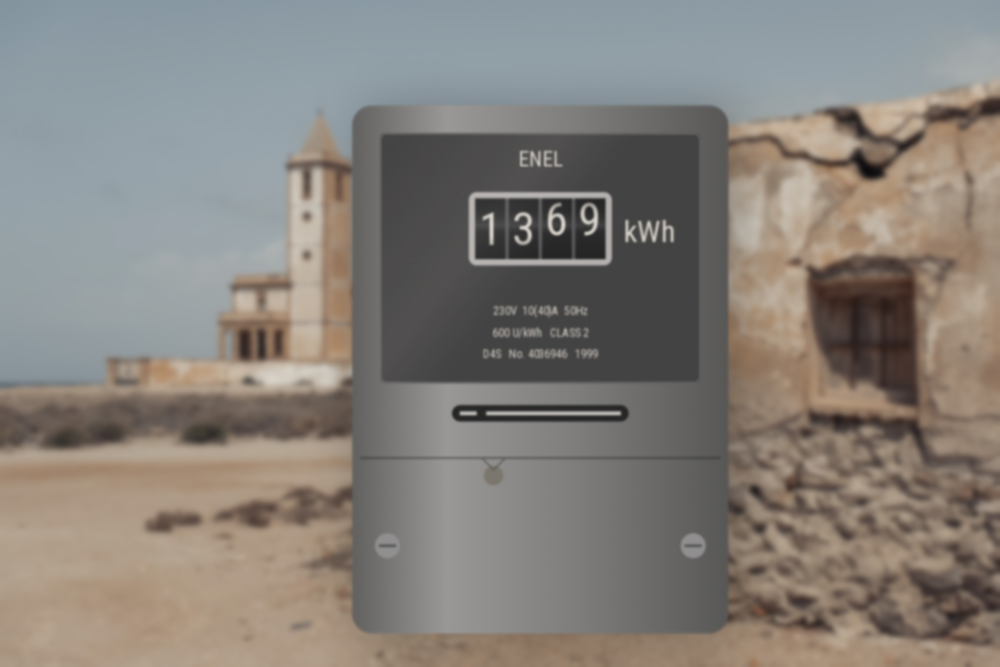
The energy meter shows 1369 (kWh)
